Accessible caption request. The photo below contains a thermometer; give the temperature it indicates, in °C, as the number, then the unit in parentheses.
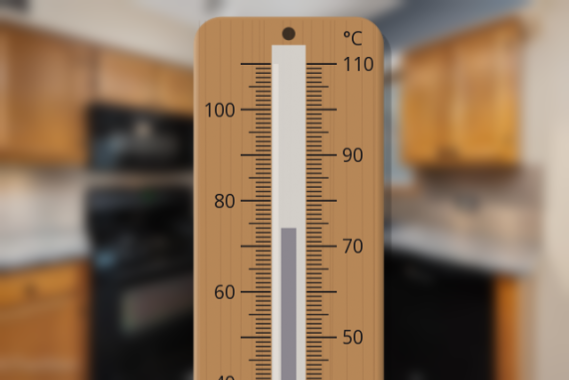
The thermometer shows 74 (°C)
